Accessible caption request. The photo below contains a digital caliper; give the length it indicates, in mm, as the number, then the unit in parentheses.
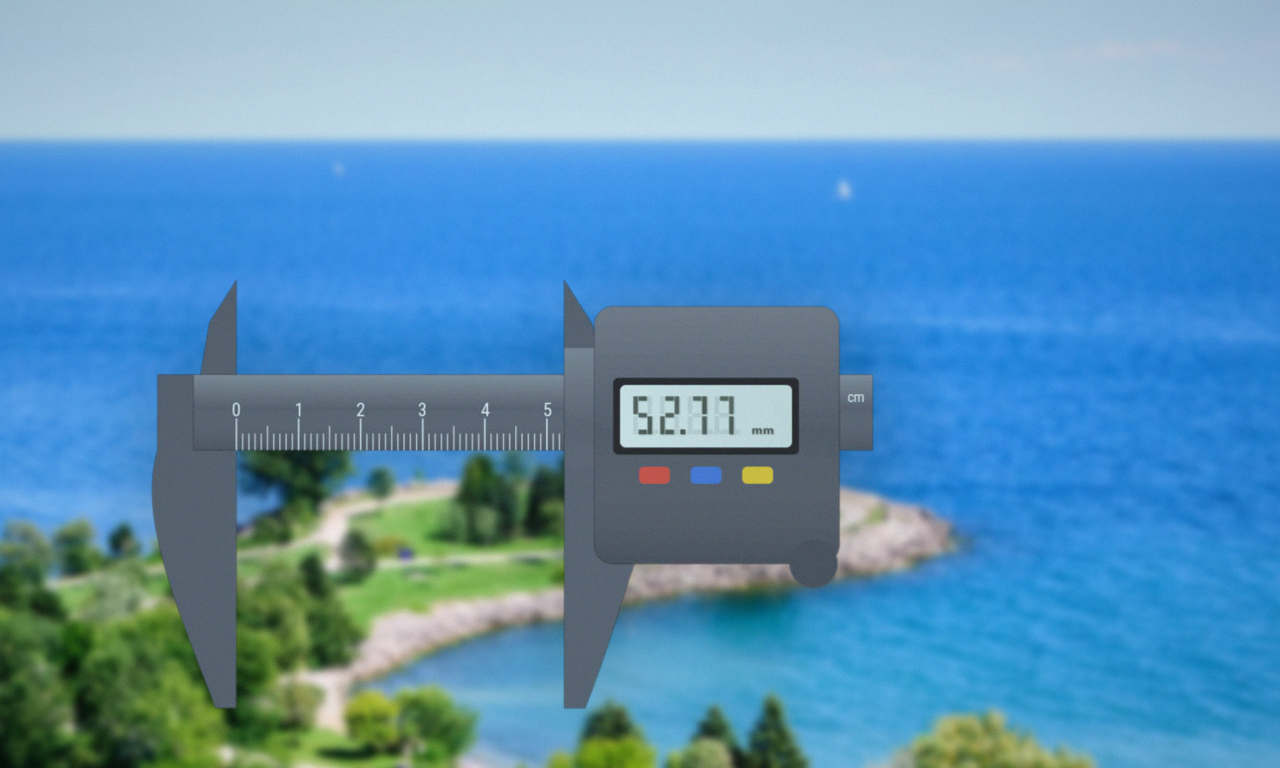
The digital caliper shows 52.77 (mm)
